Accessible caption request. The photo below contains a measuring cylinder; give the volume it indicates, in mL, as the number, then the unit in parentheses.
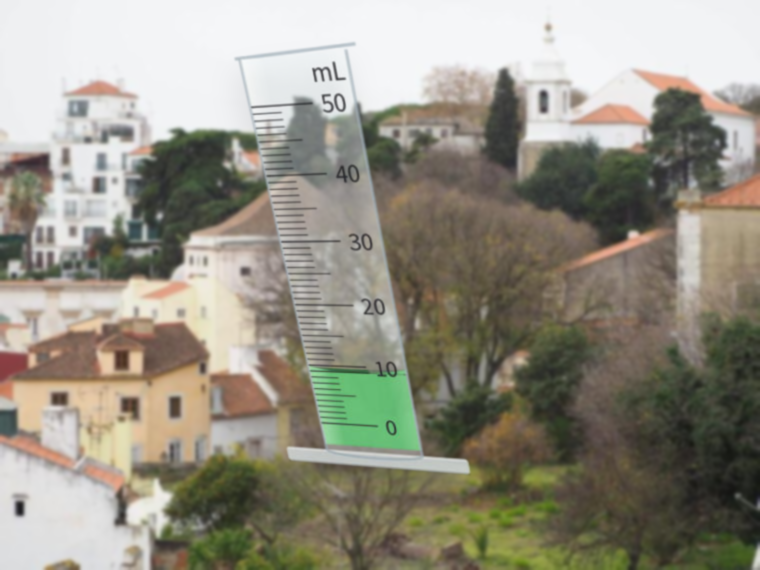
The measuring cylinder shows 9 (mL)
